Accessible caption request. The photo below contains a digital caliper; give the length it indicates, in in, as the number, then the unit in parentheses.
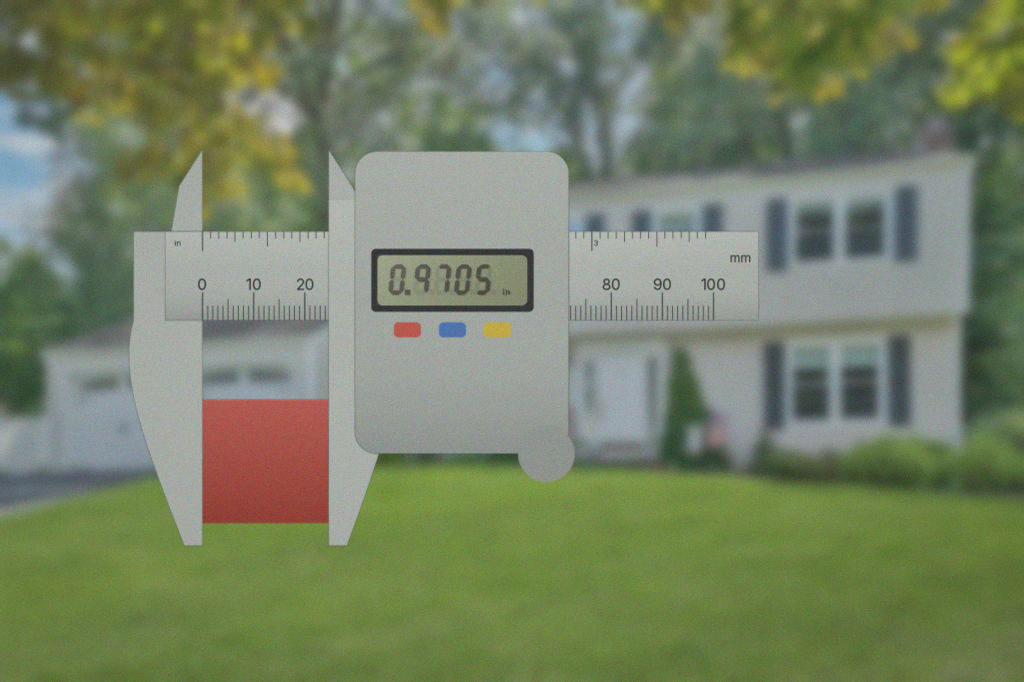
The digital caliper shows 0.9705 (in)
